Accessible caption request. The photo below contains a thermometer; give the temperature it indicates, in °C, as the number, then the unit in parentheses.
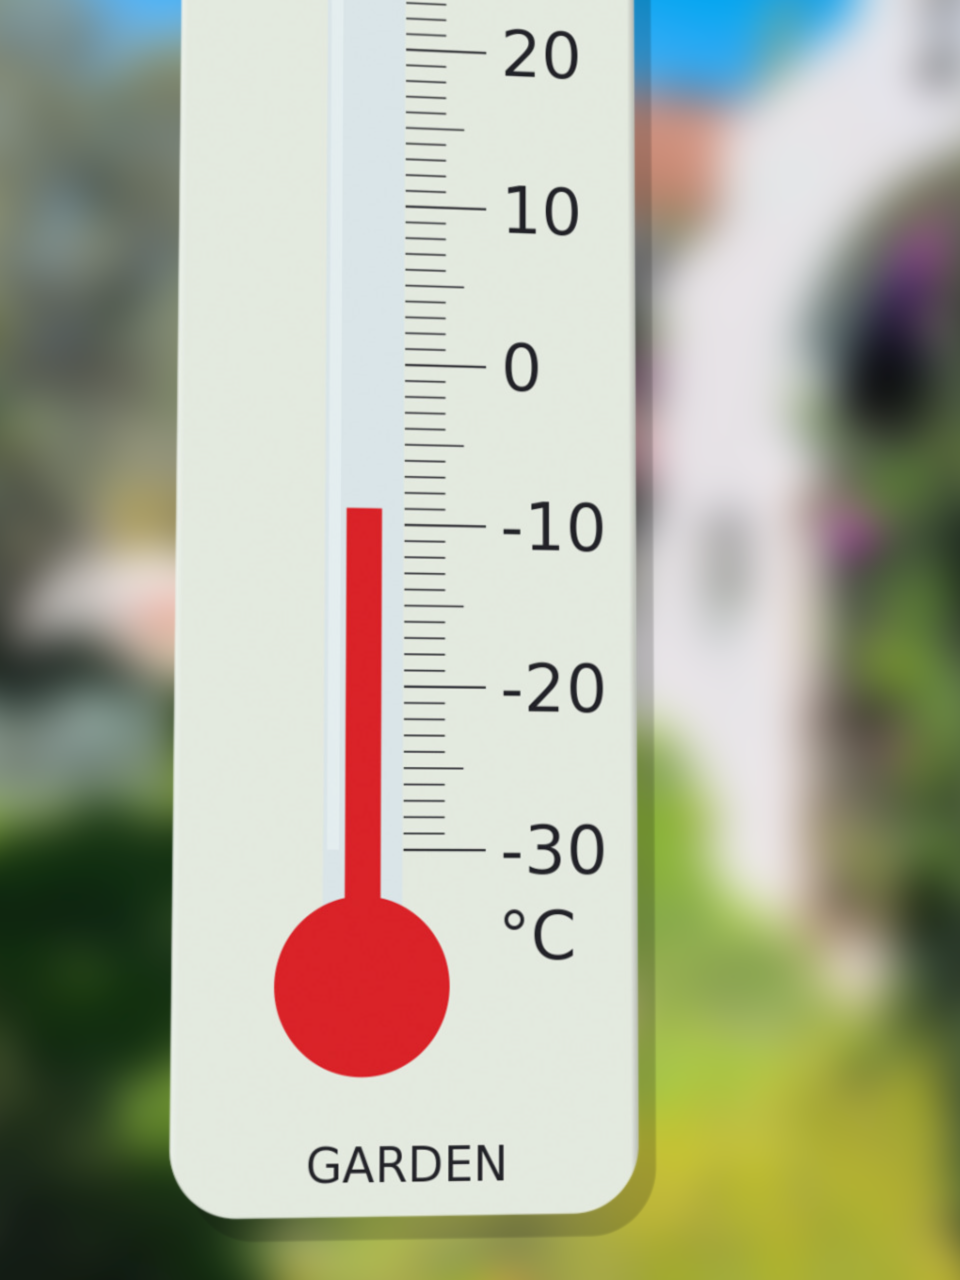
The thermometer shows -9 (°C)
